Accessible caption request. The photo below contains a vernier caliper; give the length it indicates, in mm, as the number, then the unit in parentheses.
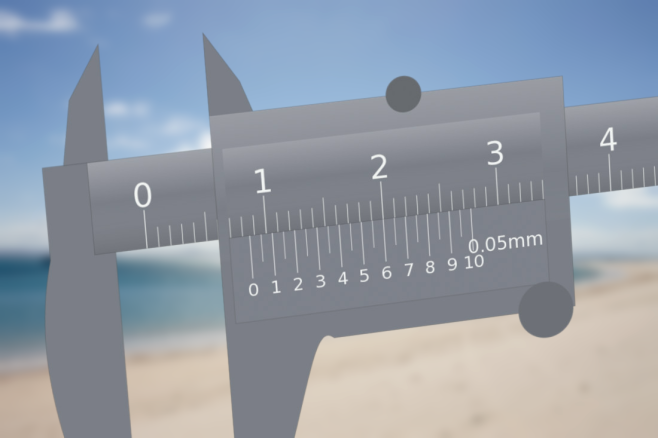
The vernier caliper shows 8.6 (mm)
